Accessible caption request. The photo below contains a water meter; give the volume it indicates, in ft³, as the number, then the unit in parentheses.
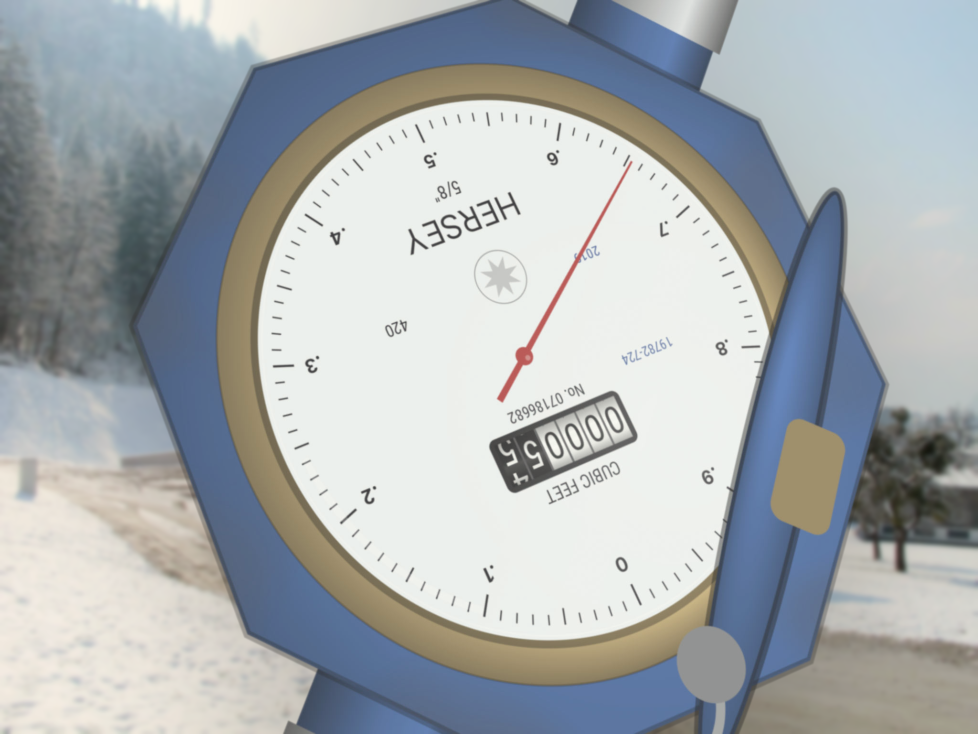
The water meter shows 54.65 (ft³)
